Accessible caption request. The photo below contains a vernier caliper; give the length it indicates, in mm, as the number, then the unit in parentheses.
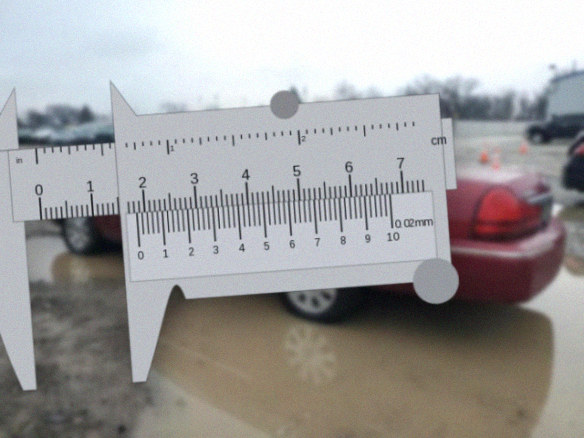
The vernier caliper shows 18.5 (mm)
